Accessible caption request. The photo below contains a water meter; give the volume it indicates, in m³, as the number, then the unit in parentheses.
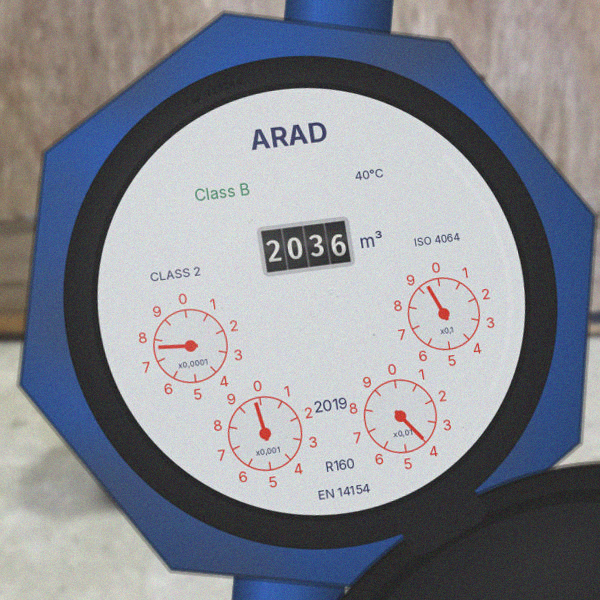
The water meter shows 2035.9397 (m³)
